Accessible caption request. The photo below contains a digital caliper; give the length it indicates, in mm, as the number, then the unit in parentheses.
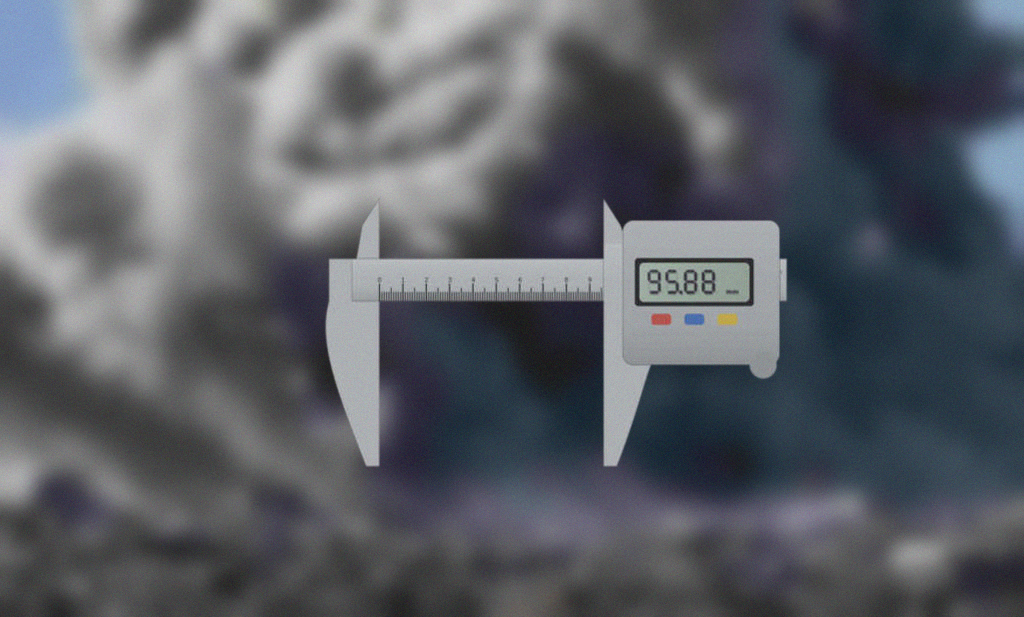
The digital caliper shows 95.88 (mm)
